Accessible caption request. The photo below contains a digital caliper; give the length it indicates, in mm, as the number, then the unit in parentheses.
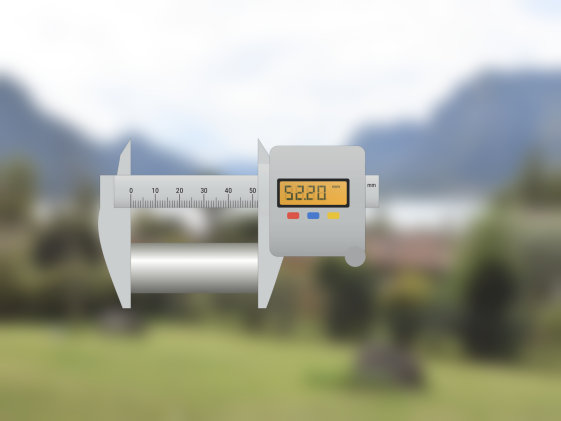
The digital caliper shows 52.20 (mm)
